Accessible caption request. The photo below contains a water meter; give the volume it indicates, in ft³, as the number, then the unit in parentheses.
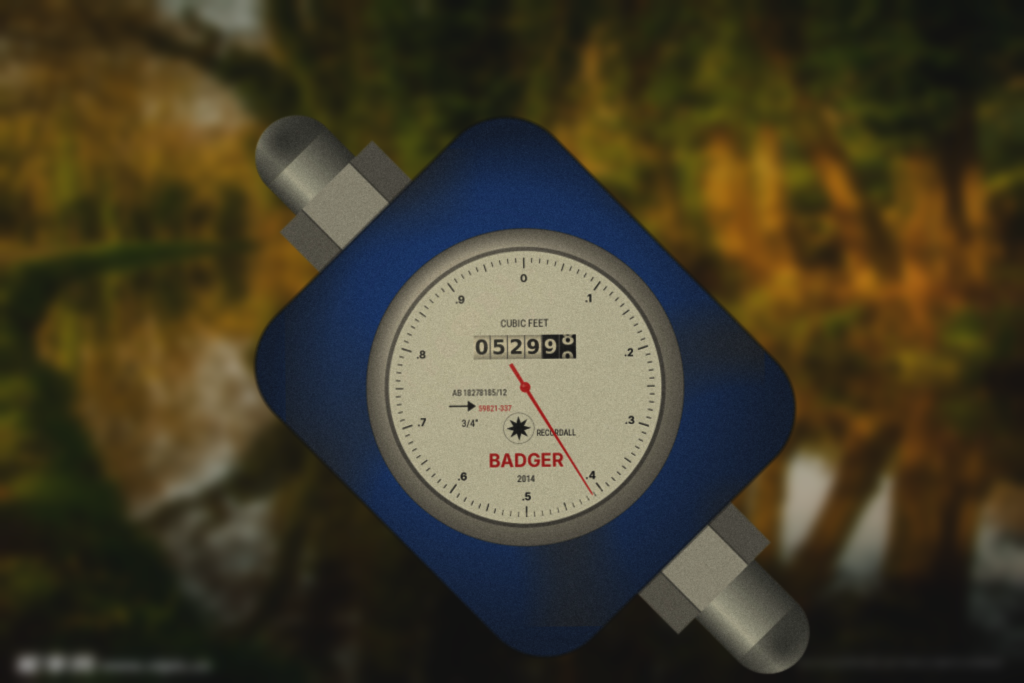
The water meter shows 52998.41 (ft³)
